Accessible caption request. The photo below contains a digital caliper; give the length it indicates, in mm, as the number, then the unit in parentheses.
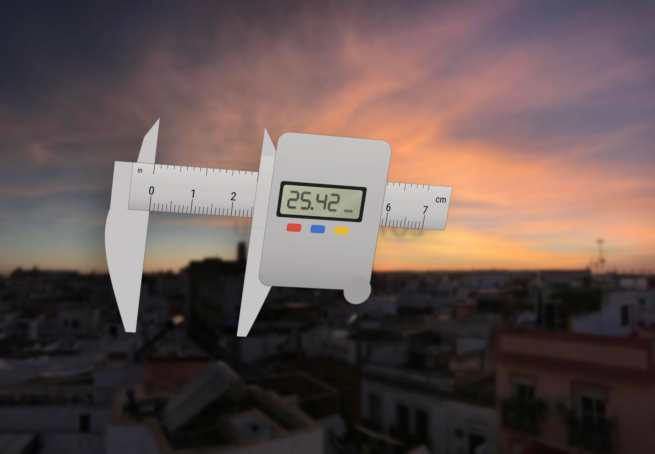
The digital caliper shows 25.42 (mm)
